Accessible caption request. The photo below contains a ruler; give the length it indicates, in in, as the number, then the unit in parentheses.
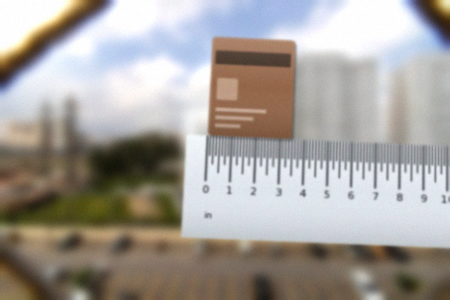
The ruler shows 3.5 (in)
